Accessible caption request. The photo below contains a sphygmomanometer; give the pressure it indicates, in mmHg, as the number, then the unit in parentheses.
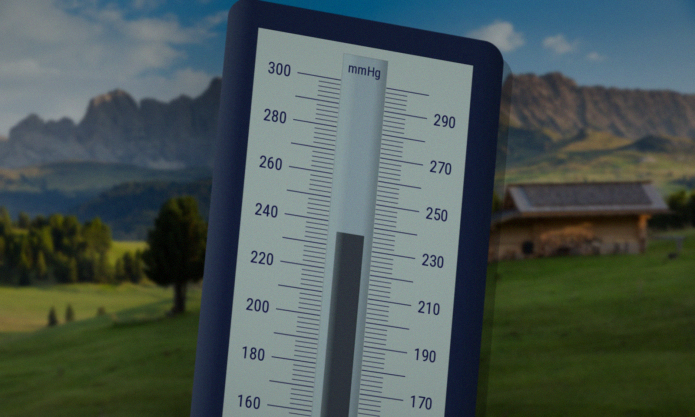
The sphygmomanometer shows 236 (mmHg)
